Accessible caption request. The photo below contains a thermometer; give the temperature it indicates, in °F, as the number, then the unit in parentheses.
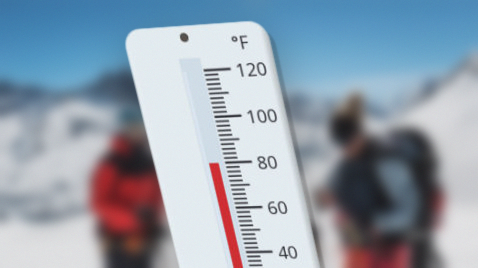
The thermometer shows 80 (°F)
